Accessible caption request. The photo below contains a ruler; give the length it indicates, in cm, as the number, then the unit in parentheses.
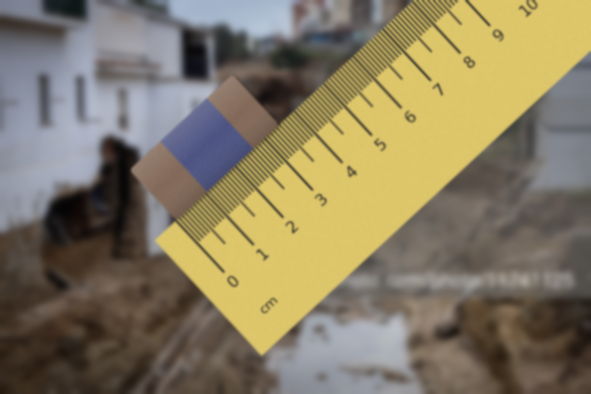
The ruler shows 3.5 (cm)
